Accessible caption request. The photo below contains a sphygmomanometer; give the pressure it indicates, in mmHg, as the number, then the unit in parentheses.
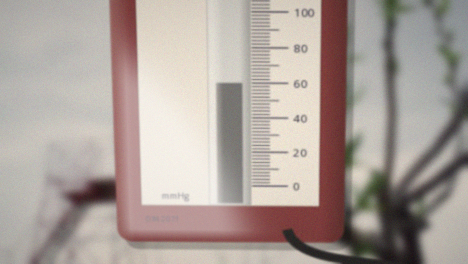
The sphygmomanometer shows 60 (mmHg)
